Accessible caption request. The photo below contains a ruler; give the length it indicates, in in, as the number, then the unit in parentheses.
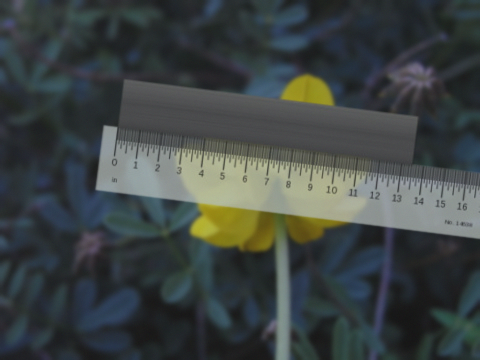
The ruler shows 13.5 (in)
